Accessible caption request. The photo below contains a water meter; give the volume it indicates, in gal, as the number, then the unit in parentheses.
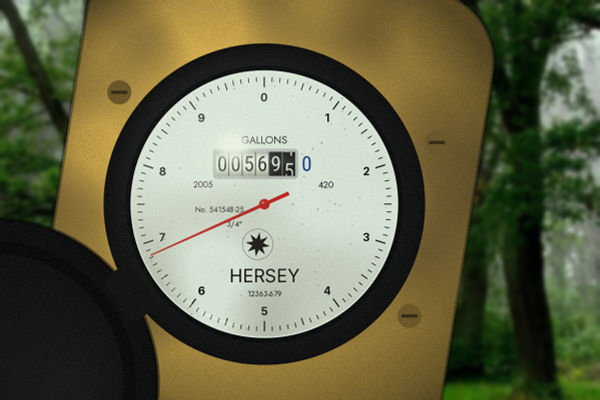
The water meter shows 56946.8 (gal)
